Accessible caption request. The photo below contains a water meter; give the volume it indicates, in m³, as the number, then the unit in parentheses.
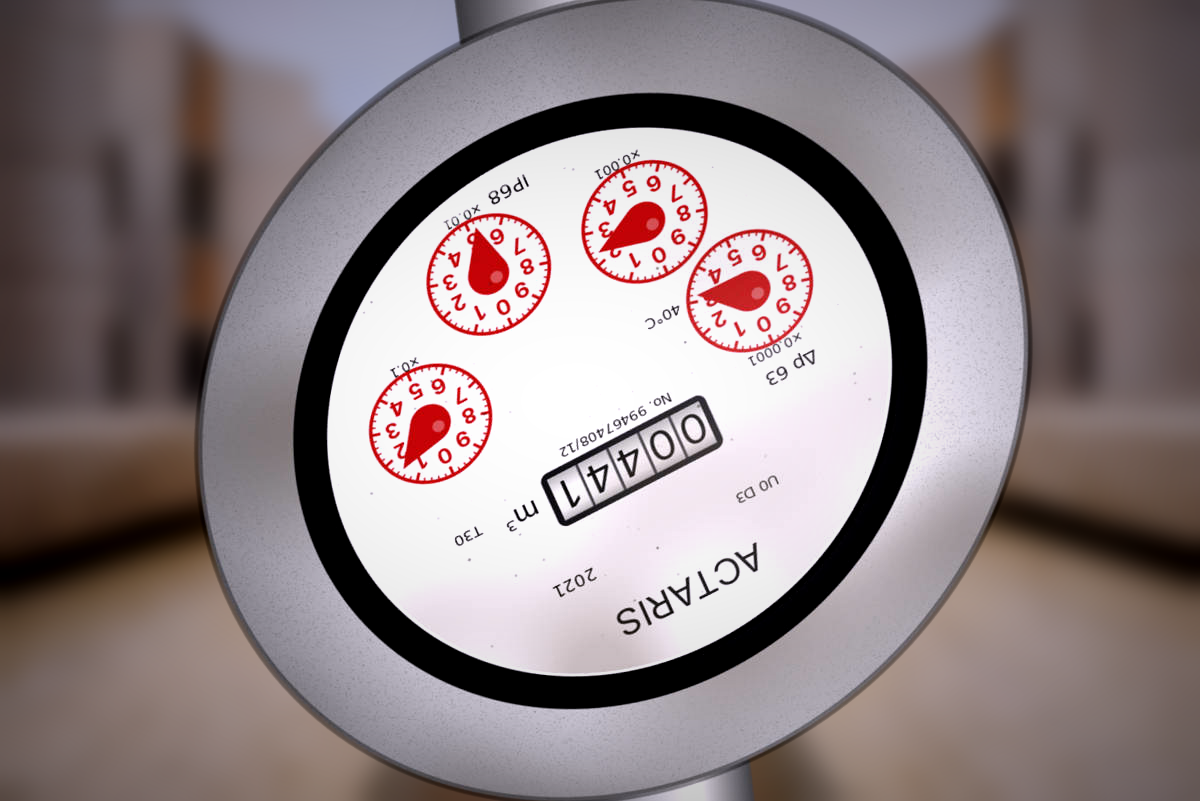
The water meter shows 441.1523 (m³)
